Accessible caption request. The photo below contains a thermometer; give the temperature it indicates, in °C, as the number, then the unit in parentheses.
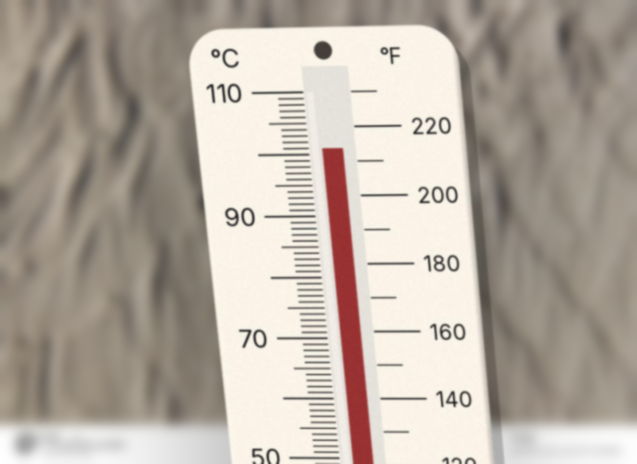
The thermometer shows 101 (°C)
